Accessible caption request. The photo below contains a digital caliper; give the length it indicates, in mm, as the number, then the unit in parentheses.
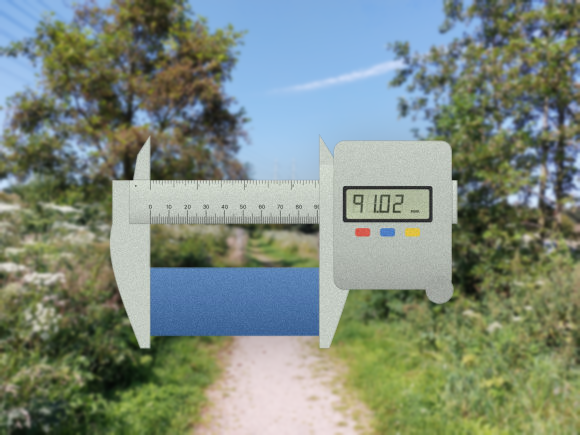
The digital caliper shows 91.02 (mm)
